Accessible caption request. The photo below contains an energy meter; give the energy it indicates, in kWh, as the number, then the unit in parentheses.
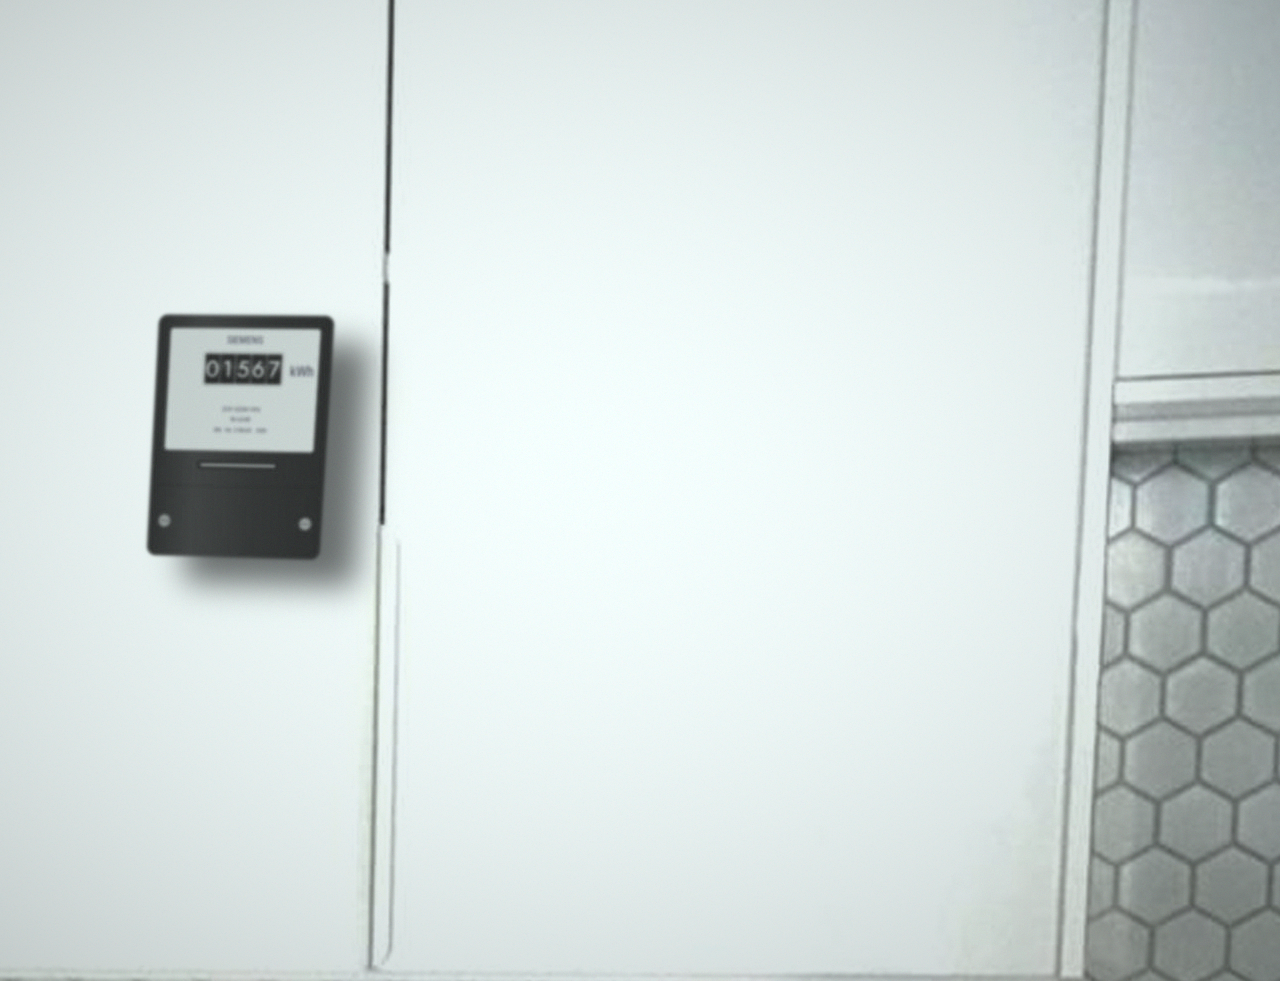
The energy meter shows 1567 (kWh)
